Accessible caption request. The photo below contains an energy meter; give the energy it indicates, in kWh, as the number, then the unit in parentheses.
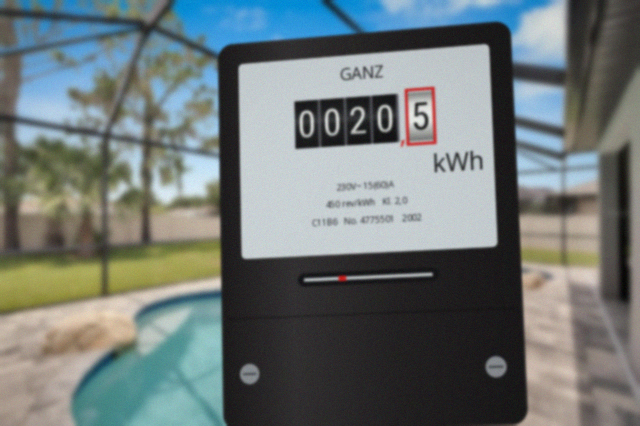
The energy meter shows 20.5 (kWh)
